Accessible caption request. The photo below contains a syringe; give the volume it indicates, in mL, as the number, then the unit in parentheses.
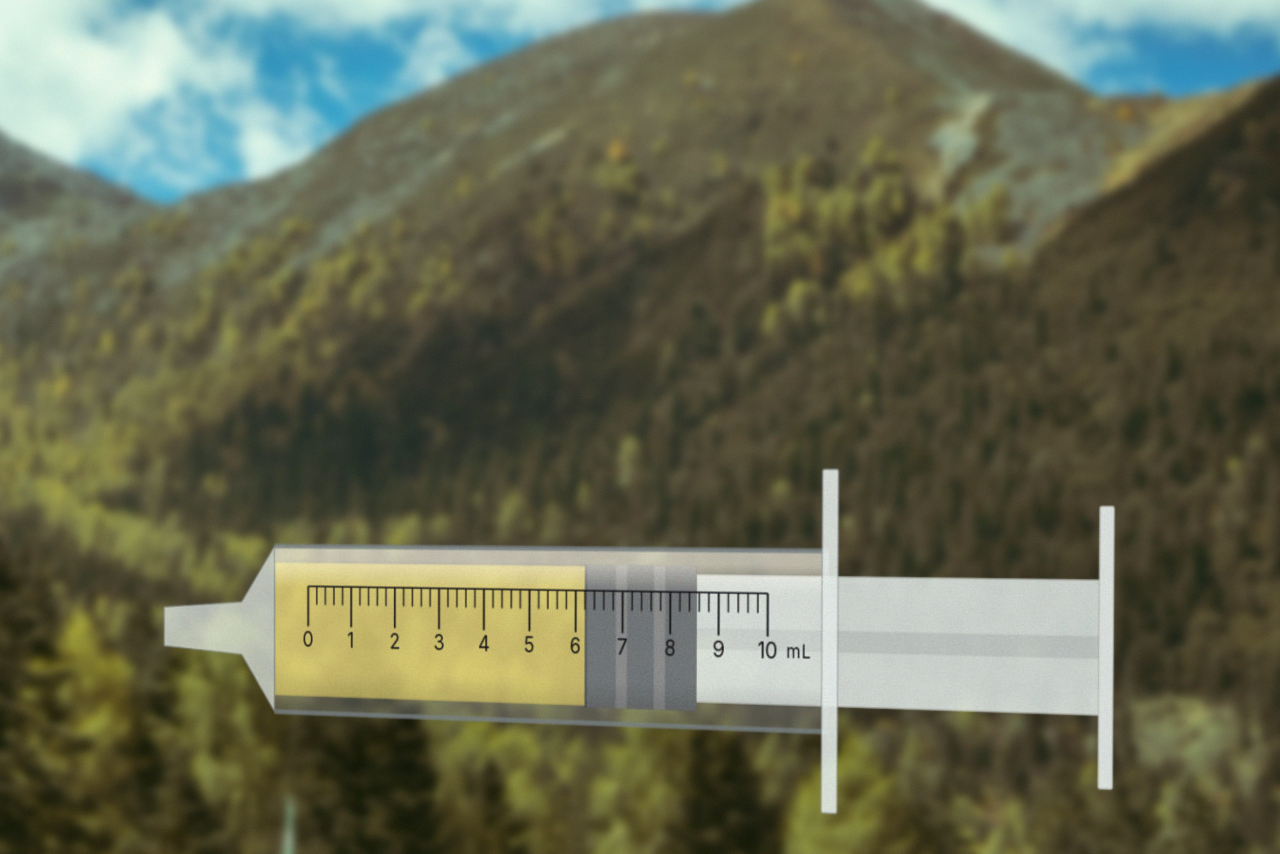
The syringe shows 6.2 (mL)
